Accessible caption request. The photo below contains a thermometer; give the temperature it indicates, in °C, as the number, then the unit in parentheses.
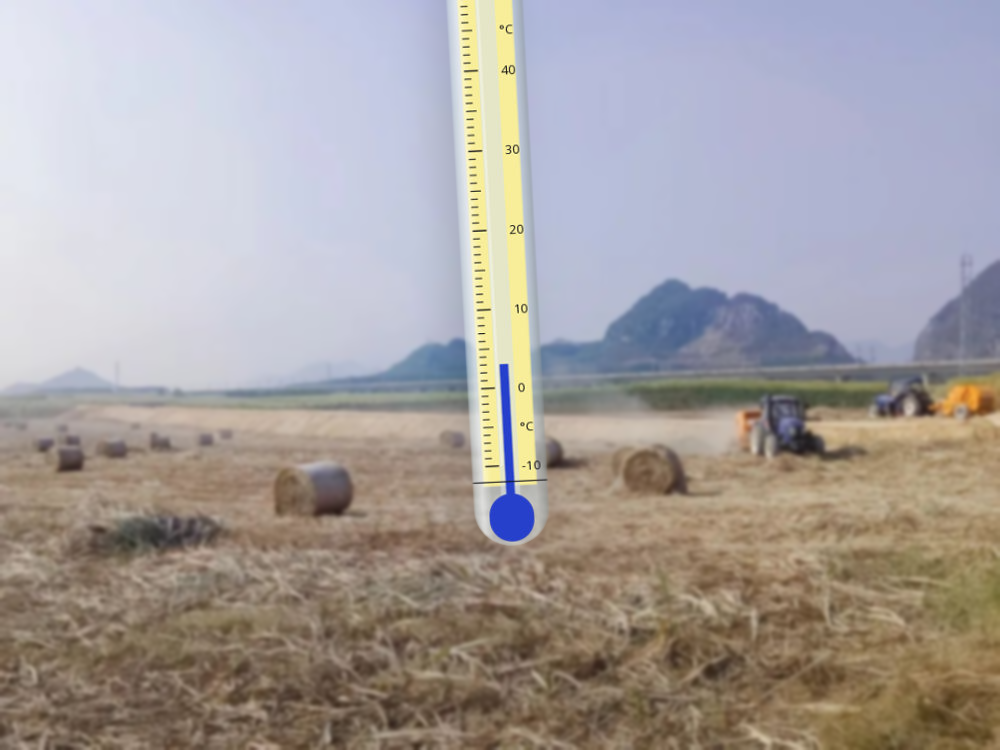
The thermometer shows 3 (°C)
